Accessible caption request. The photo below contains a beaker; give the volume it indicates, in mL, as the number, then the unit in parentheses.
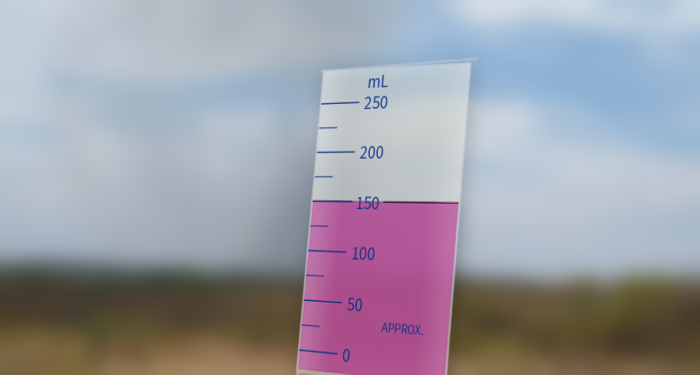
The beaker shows 150 (mL)
